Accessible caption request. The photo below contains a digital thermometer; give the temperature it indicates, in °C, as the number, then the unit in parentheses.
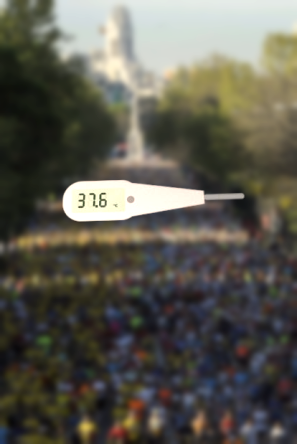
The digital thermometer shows 37.6 (°C)
